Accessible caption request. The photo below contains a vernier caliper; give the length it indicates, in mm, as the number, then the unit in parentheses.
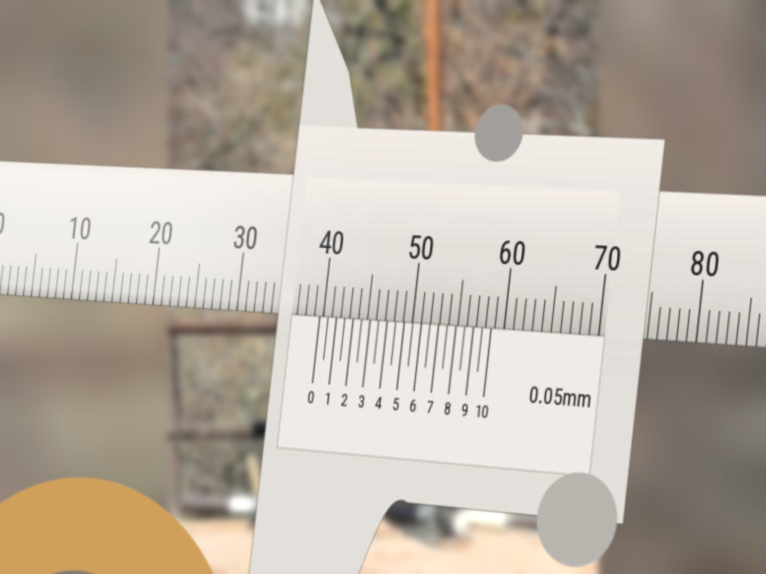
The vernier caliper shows 39.6 (mm)
